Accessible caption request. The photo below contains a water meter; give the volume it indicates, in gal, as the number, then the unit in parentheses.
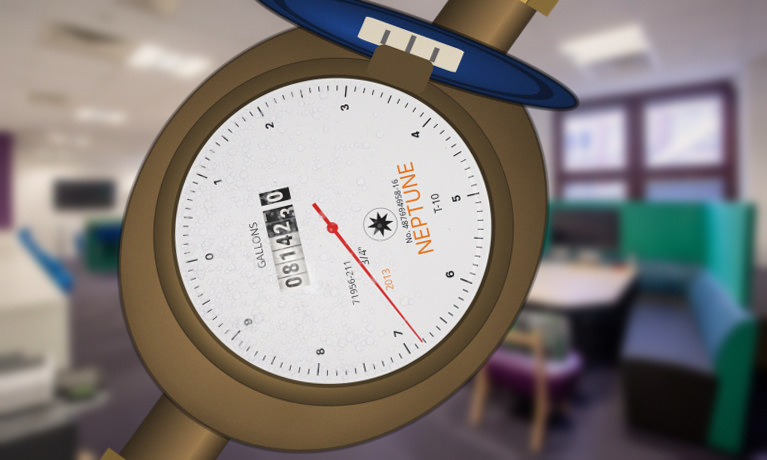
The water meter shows 814226.8 (gal)
